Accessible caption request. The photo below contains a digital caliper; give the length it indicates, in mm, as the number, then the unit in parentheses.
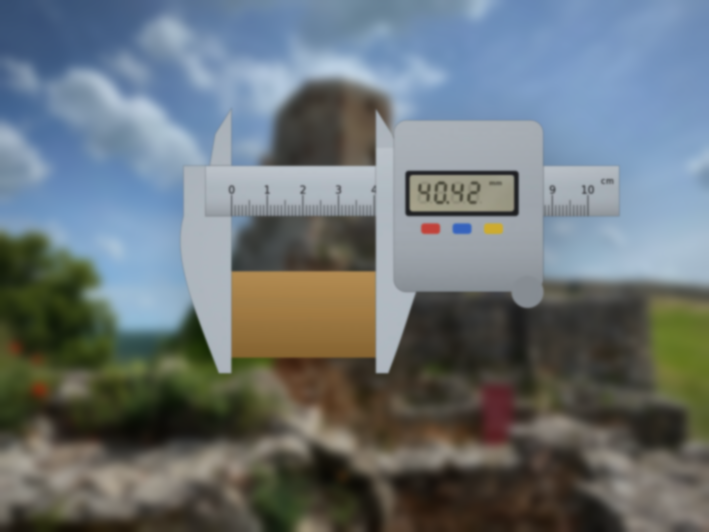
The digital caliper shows 40.42 (mm)
